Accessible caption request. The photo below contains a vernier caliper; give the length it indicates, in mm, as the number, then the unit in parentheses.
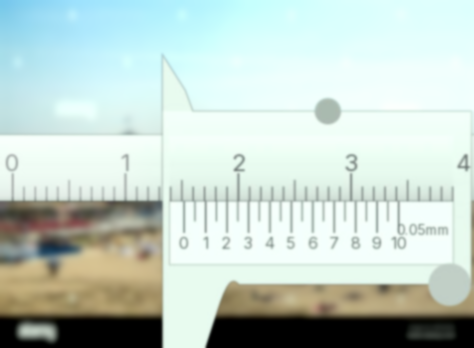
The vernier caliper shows 15.2 (mm)
